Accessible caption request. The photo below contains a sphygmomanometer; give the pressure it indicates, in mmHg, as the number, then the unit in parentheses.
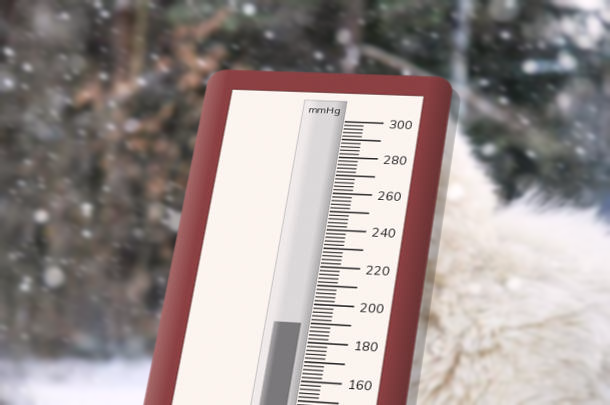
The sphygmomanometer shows 190 (mmHg)
